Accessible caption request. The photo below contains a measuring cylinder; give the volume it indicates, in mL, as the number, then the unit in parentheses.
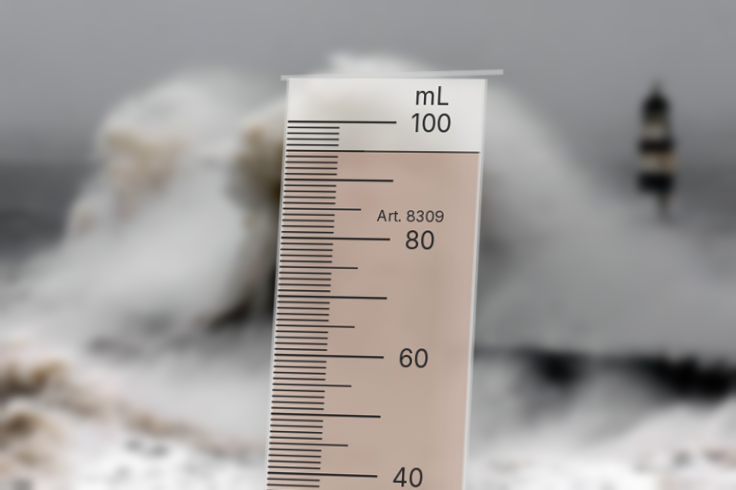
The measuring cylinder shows 95 (mL)
